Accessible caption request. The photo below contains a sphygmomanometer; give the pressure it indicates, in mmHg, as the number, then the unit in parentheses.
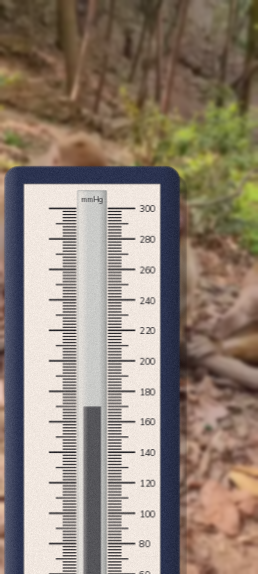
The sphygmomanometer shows 170 (mmHg)
